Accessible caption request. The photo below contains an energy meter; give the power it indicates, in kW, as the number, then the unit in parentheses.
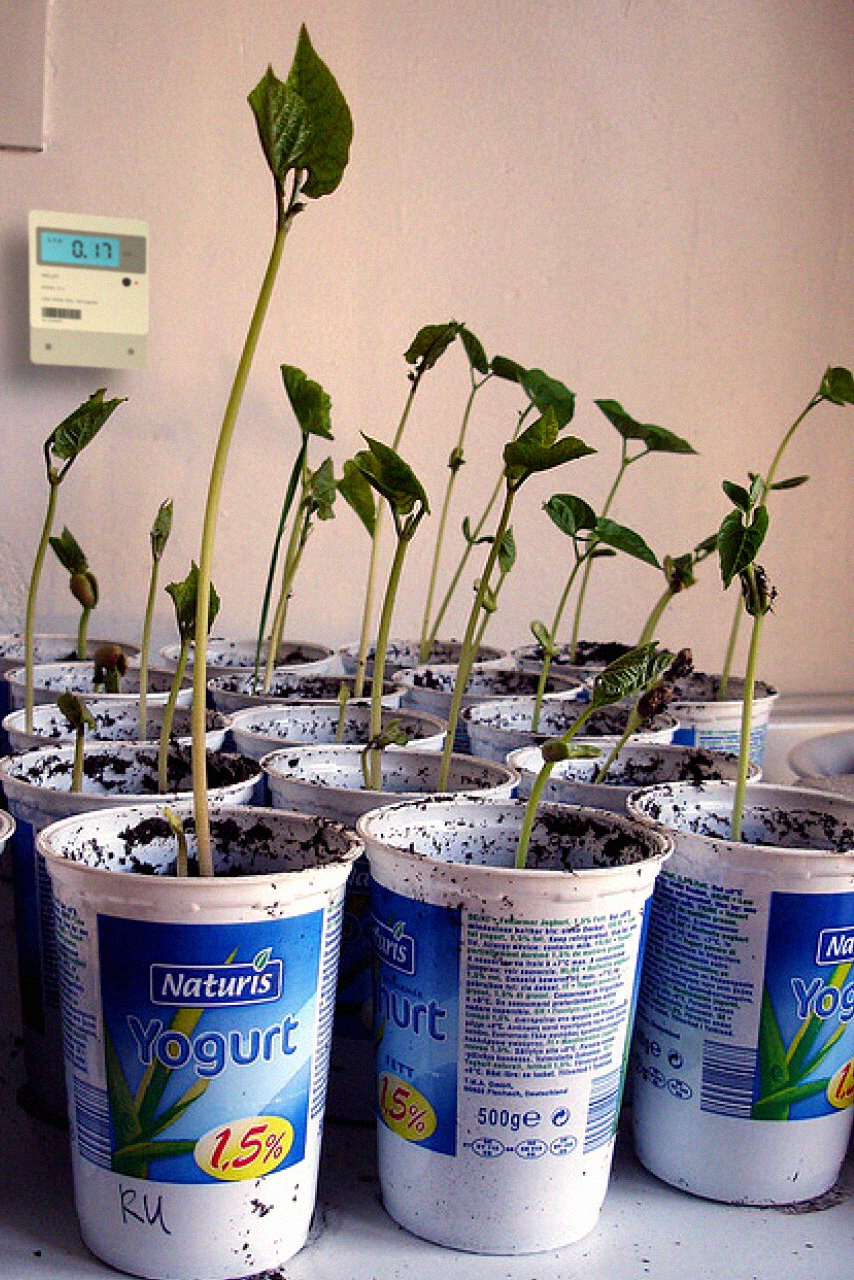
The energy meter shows 0.17 (kW)
